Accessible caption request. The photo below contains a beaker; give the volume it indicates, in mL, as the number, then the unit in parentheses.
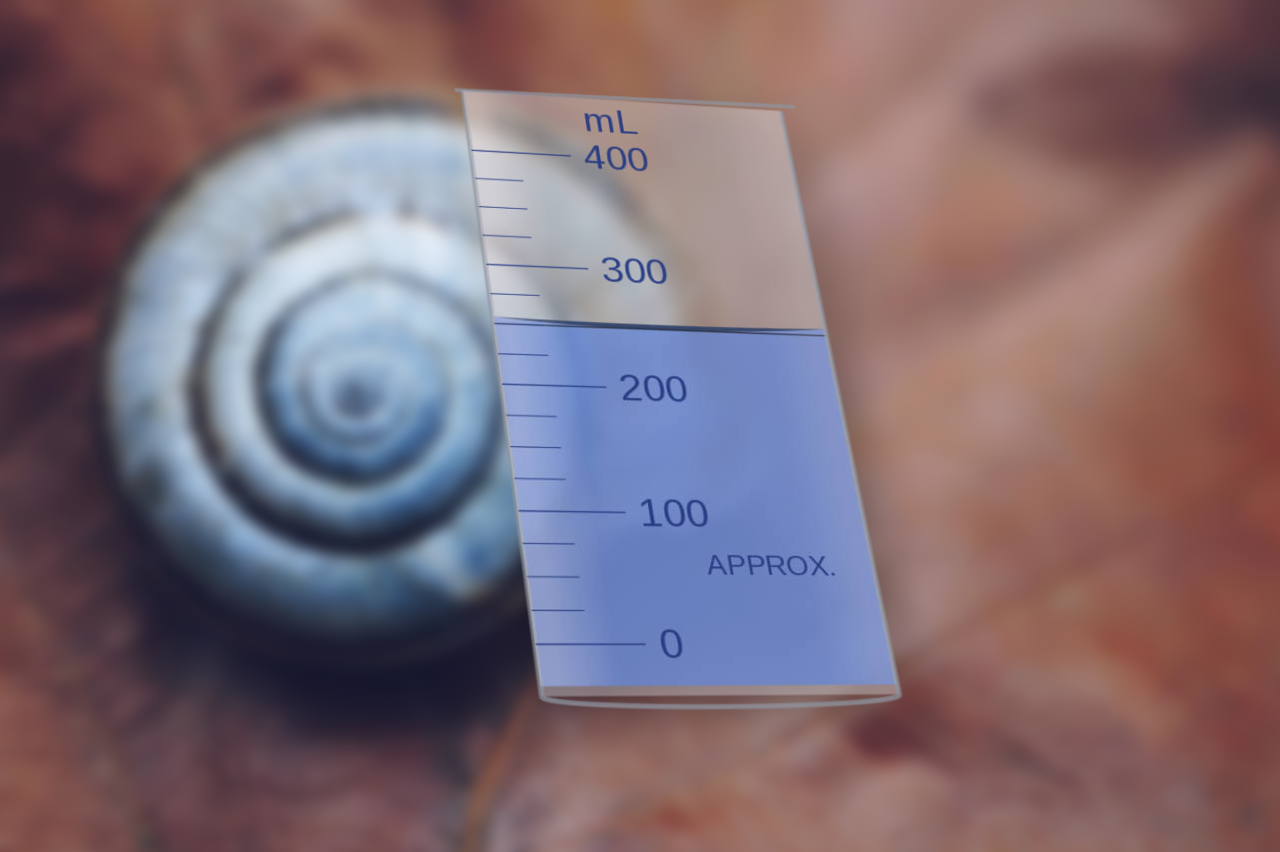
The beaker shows 250 (mL)
